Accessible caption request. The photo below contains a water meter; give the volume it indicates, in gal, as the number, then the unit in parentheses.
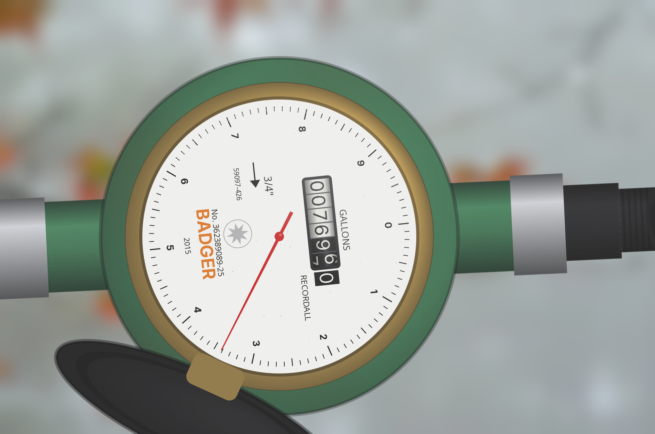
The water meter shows 76963.4 (gal)
